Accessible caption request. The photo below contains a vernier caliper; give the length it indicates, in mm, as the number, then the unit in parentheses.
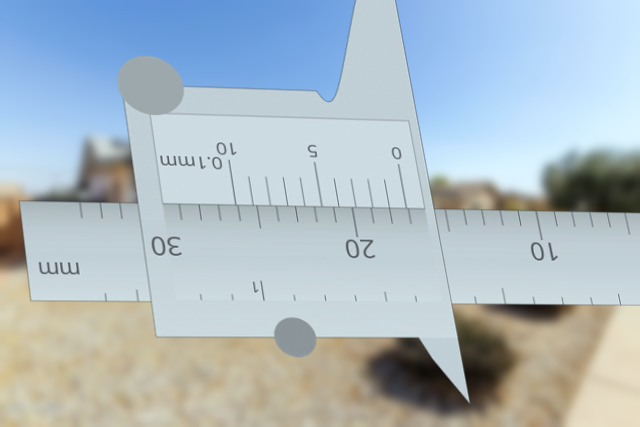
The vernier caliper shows 17.1 (mm)
